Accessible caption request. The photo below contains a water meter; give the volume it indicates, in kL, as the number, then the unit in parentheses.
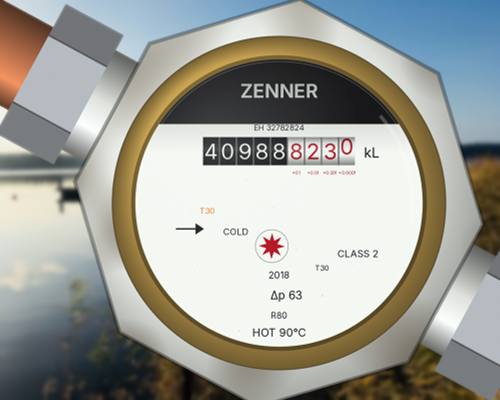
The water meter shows 40988.8230 (kL)
